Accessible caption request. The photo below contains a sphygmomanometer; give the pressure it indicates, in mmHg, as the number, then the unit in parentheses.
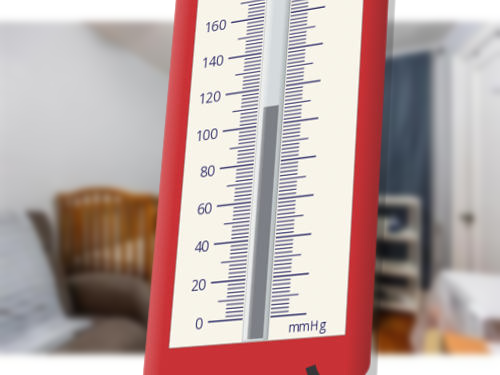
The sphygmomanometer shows 110 (mmHg)
